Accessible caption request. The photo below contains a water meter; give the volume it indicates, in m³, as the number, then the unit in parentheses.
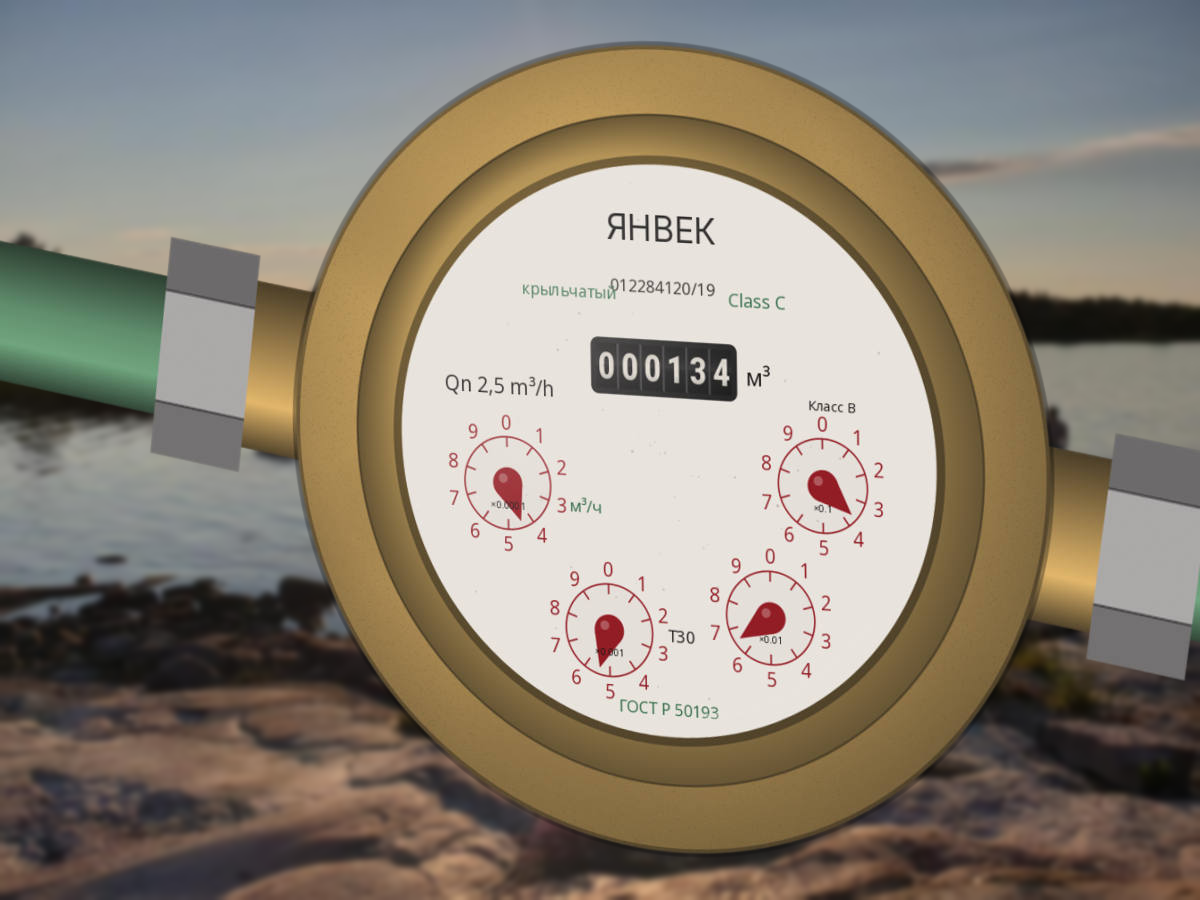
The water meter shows 134.3654 (m³)
